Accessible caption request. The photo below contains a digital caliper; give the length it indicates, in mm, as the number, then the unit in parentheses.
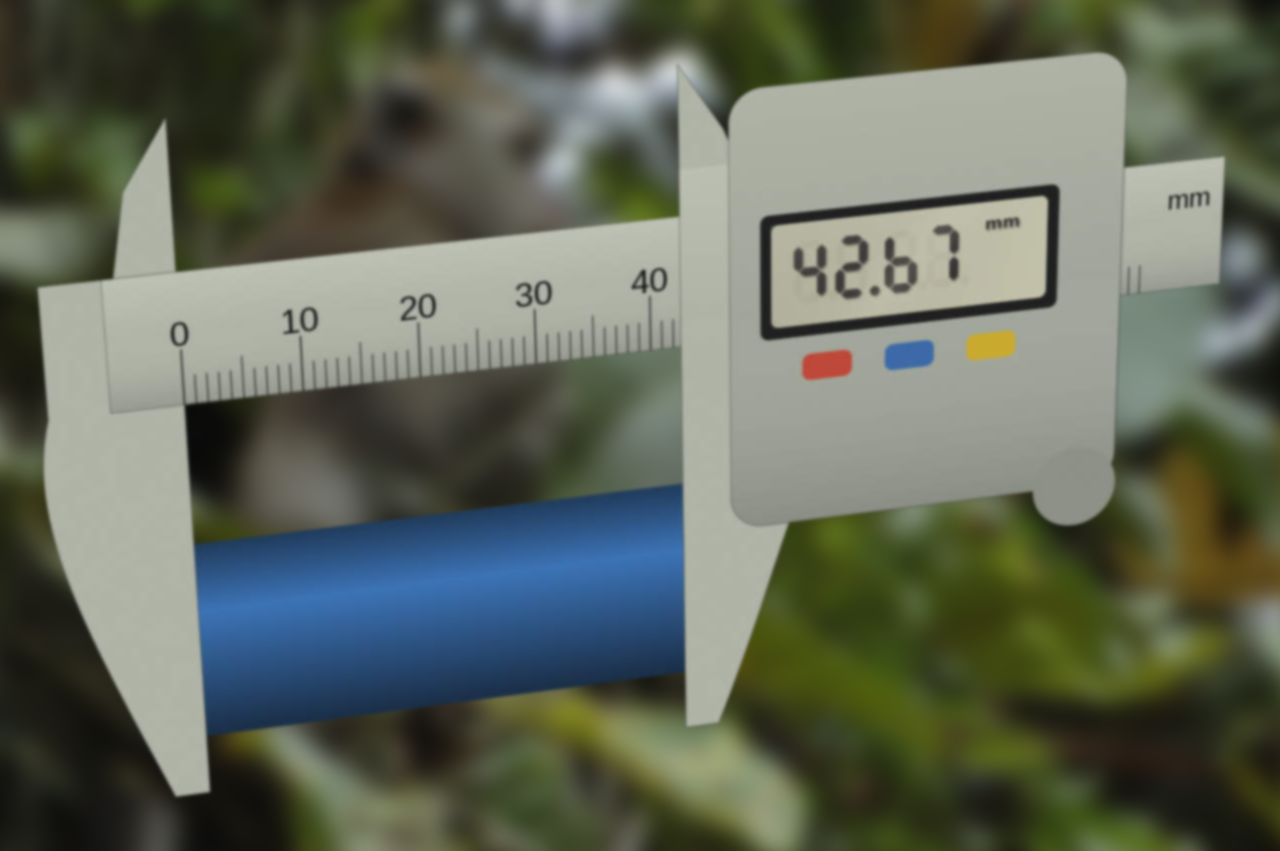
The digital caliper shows 42.67 (mm)
